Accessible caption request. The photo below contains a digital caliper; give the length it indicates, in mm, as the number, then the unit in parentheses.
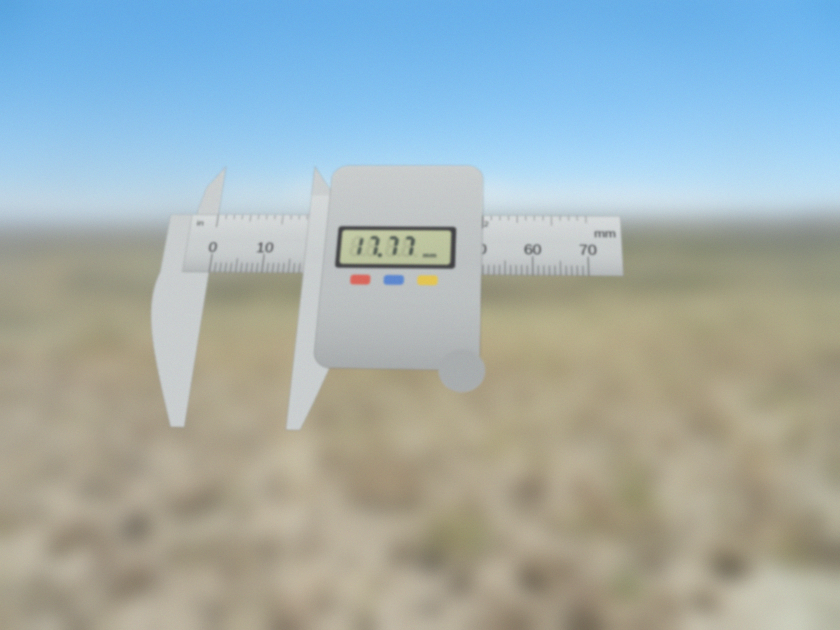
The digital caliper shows 17.77 (mm)
